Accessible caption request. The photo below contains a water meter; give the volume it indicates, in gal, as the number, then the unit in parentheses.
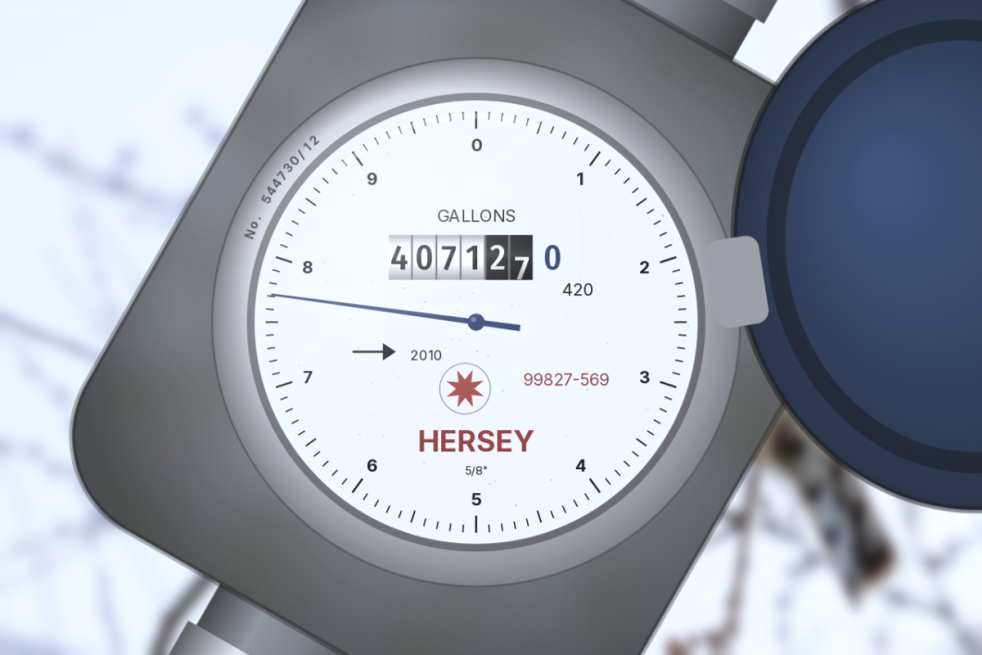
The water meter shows 4071267.7 (gal)
